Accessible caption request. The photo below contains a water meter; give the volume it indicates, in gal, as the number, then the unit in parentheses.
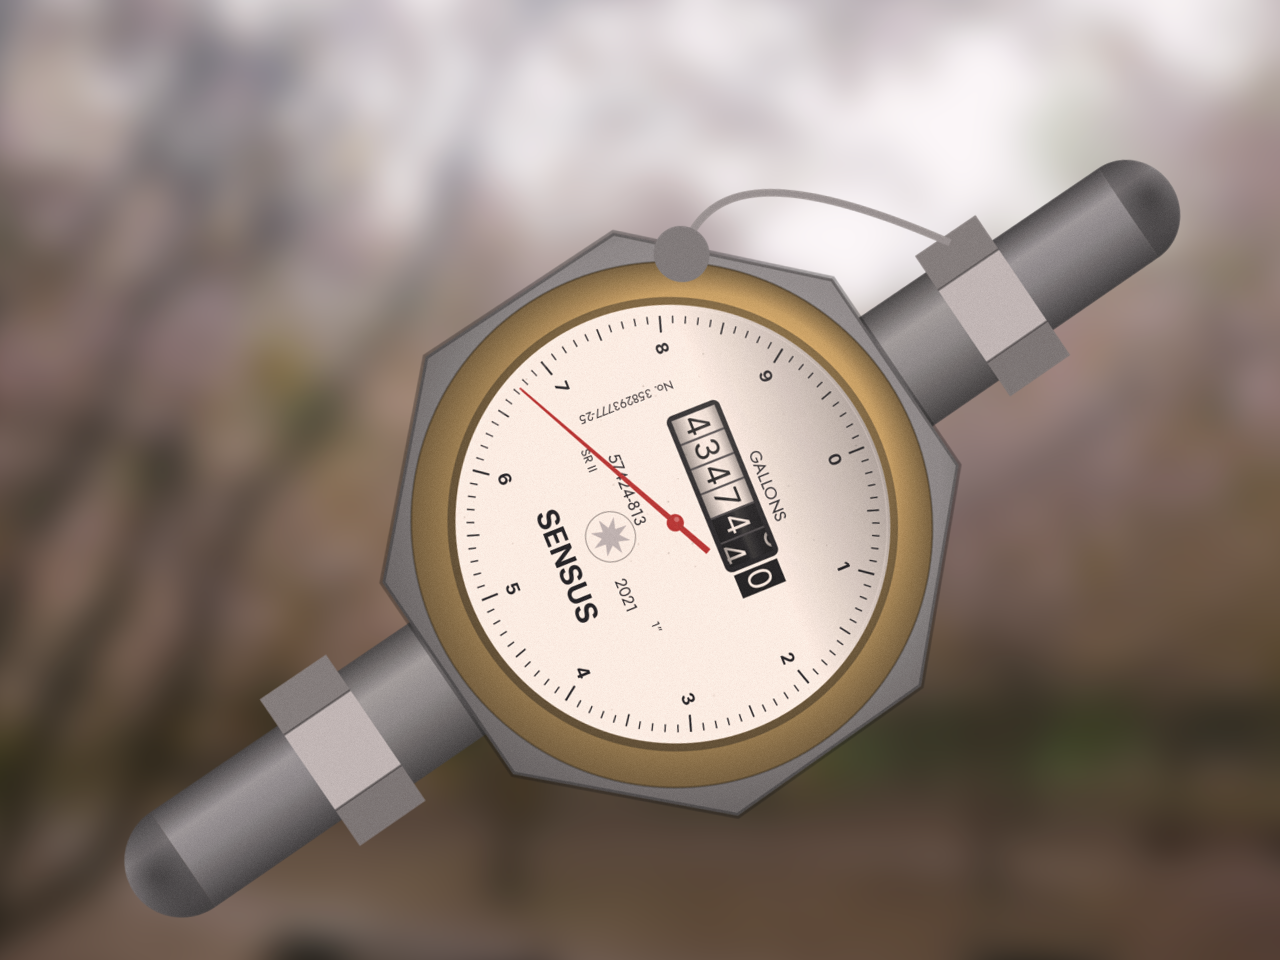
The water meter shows 4347436.7 (gal)
